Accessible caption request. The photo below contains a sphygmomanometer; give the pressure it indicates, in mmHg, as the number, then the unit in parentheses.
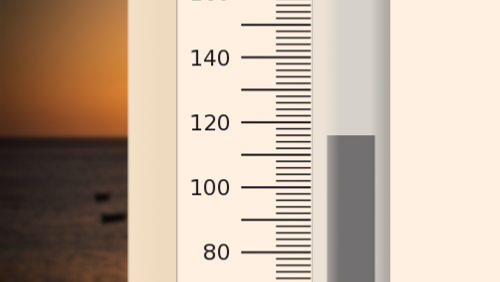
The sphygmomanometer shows 116 (mmHg)
